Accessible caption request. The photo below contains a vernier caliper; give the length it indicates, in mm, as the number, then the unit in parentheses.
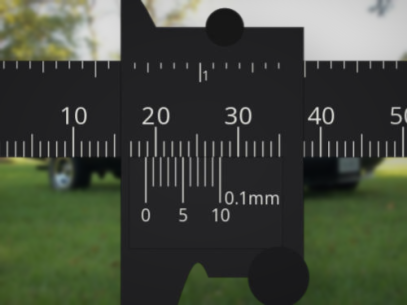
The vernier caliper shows 18.8 (mm)
